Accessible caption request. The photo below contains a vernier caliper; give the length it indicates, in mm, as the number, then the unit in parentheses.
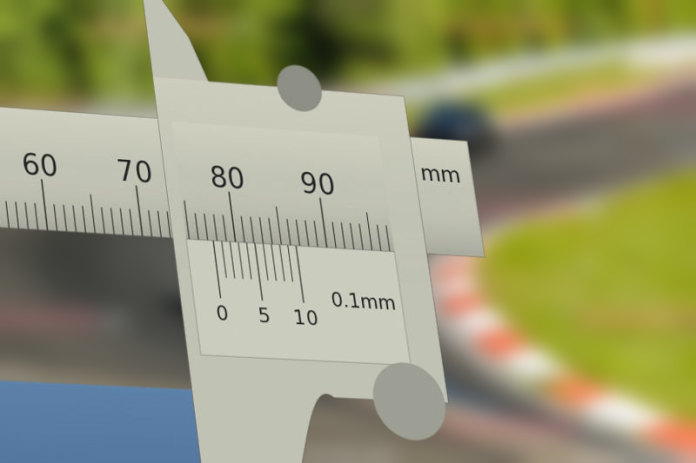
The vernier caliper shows 77.6 (mm)
